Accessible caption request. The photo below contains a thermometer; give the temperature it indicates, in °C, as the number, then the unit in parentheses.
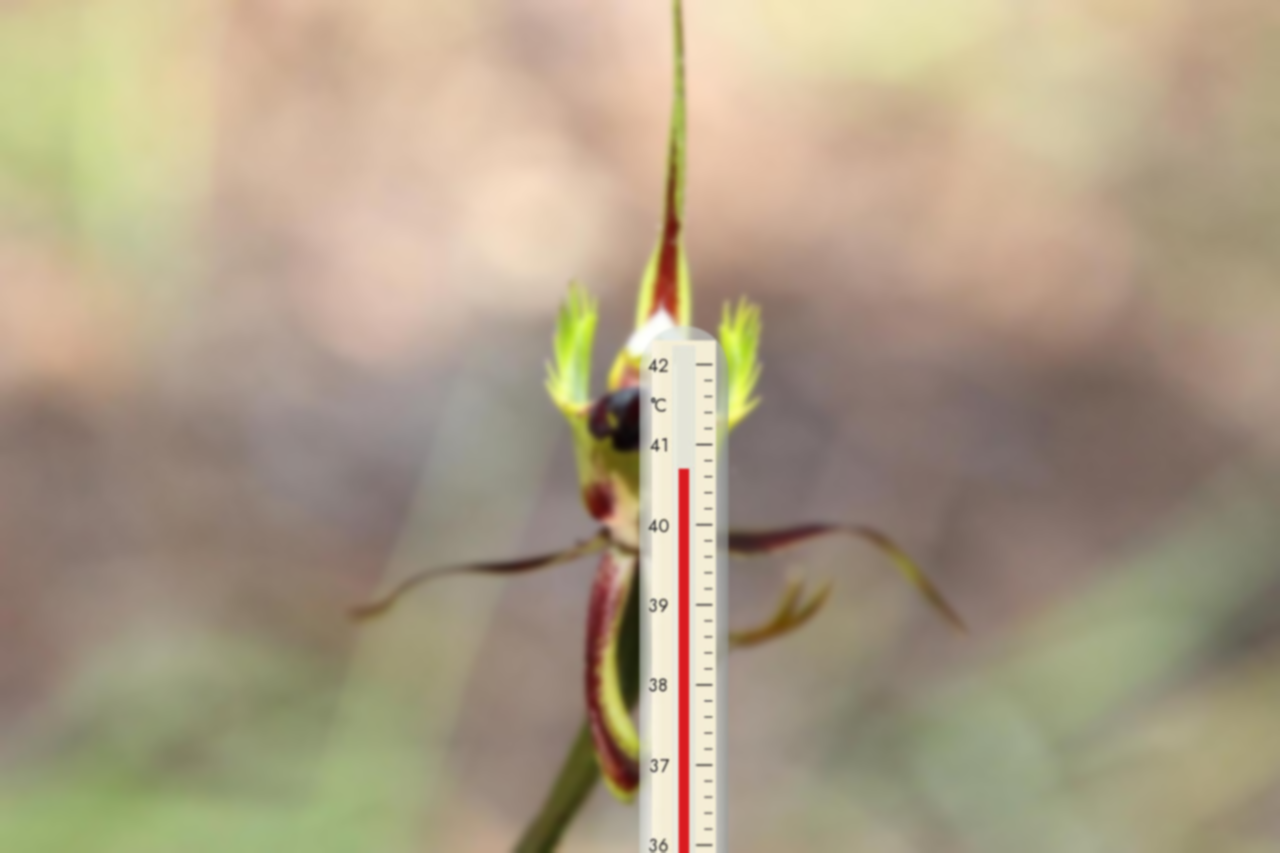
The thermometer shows 40.7 (°C)
